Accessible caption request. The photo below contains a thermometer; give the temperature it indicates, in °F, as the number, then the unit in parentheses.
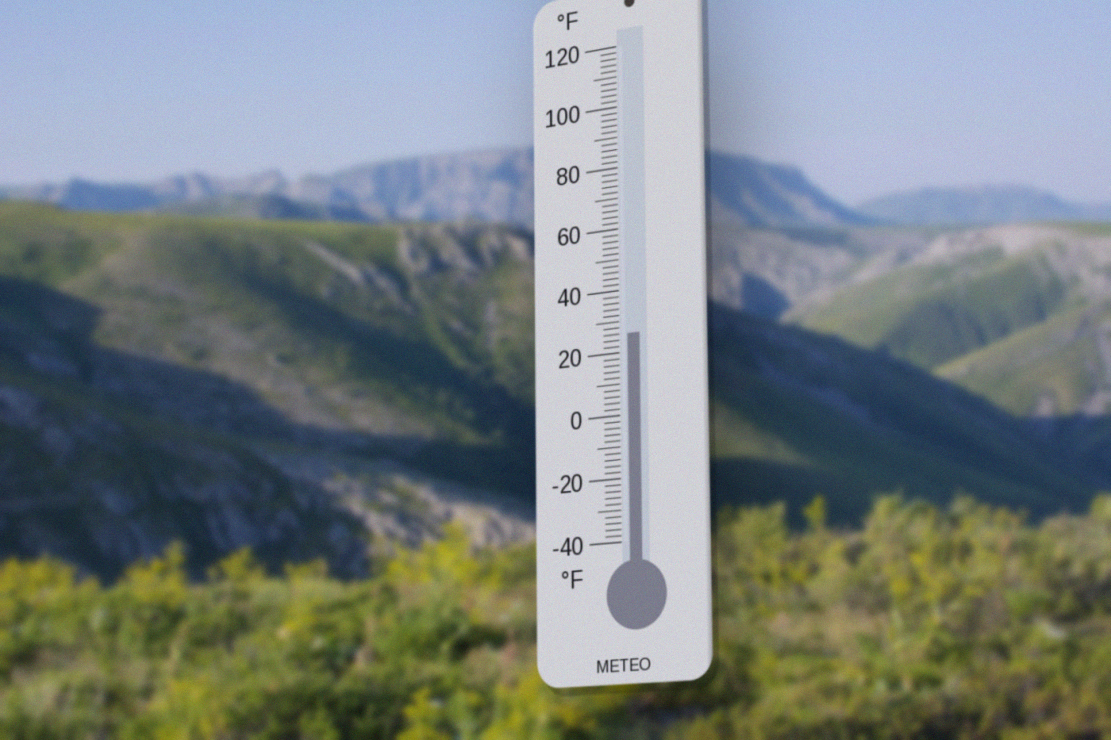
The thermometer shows 26 (°F)
